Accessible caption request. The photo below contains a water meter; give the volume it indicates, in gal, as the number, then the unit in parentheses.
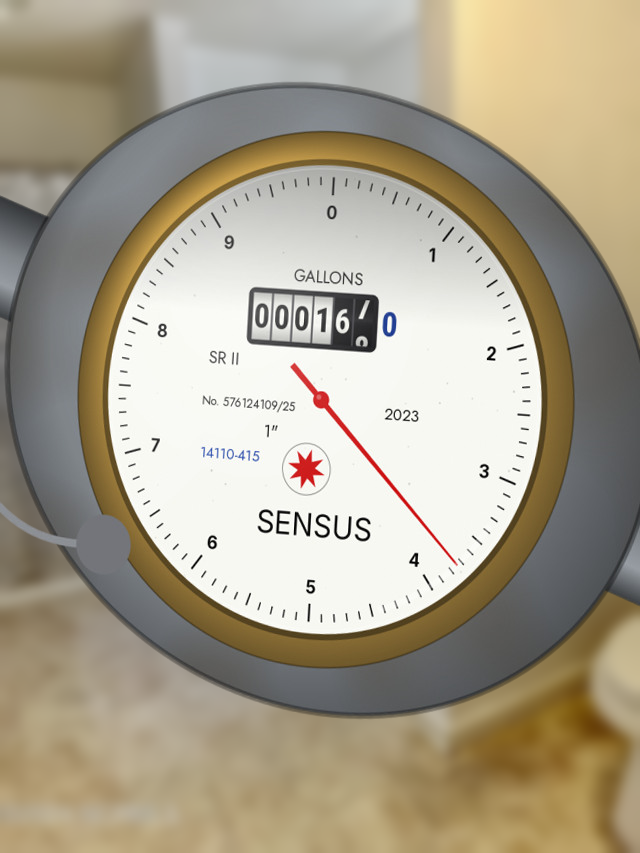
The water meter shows 1673.7 (gal)
